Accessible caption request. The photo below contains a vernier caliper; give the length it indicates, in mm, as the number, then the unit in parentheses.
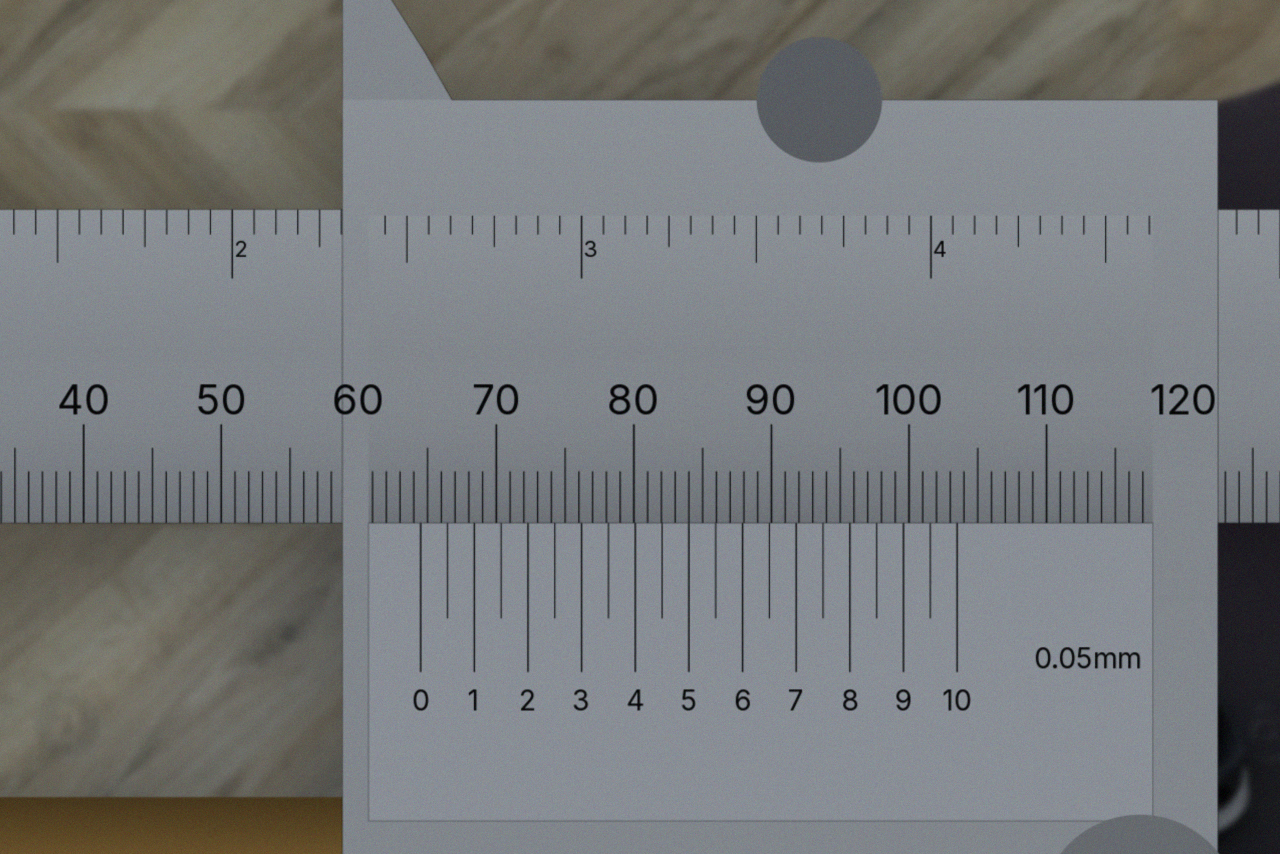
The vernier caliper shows 64.5 (mm)
